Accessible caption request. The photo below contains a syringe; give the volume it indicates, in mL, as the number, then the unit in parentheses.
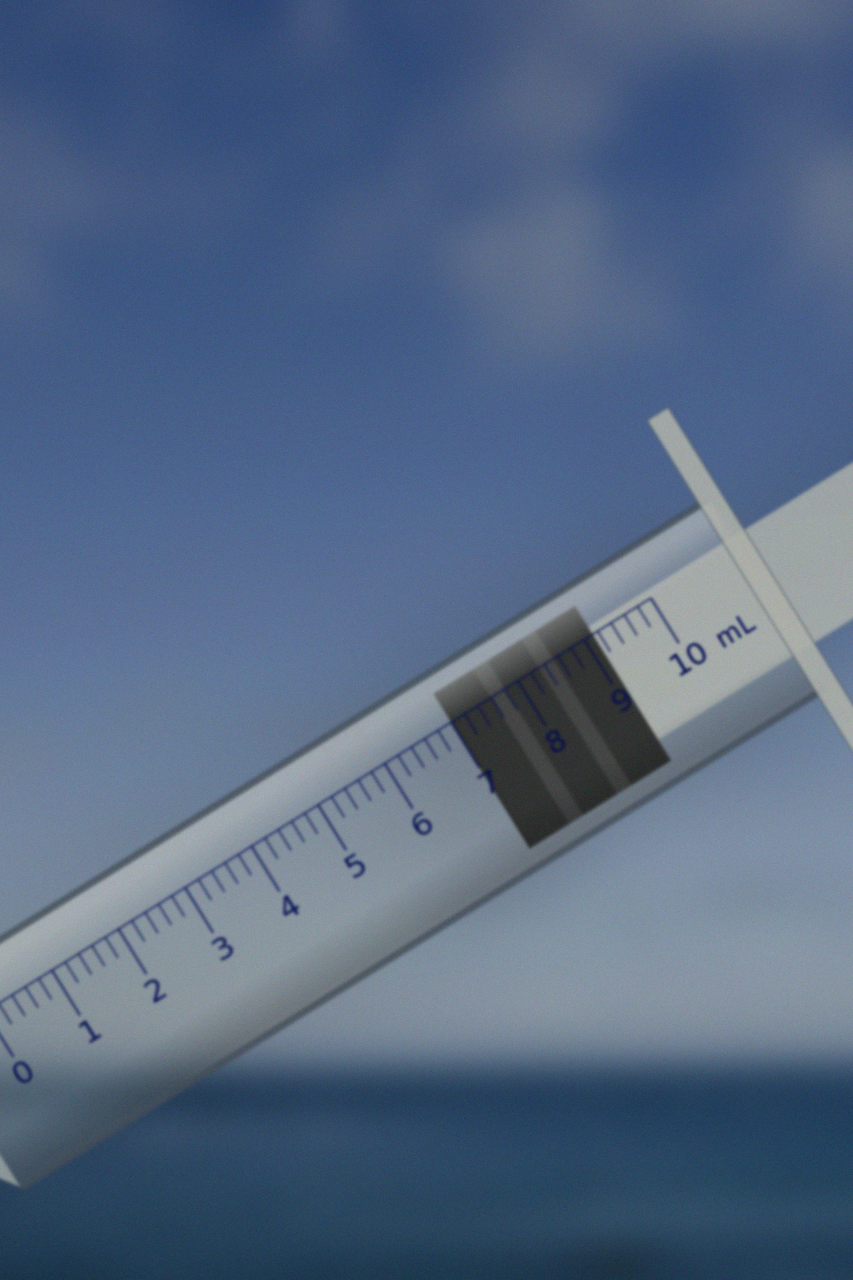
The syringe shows 7 (mL)
